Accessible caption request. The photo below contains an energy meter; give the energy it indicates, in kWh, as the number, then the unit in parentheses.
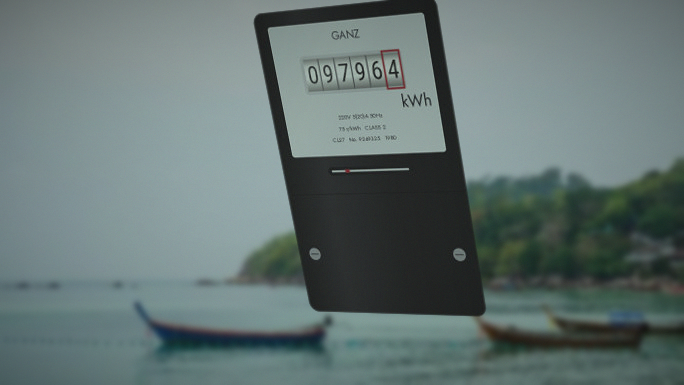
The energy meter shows 9796.4 (kWh)
